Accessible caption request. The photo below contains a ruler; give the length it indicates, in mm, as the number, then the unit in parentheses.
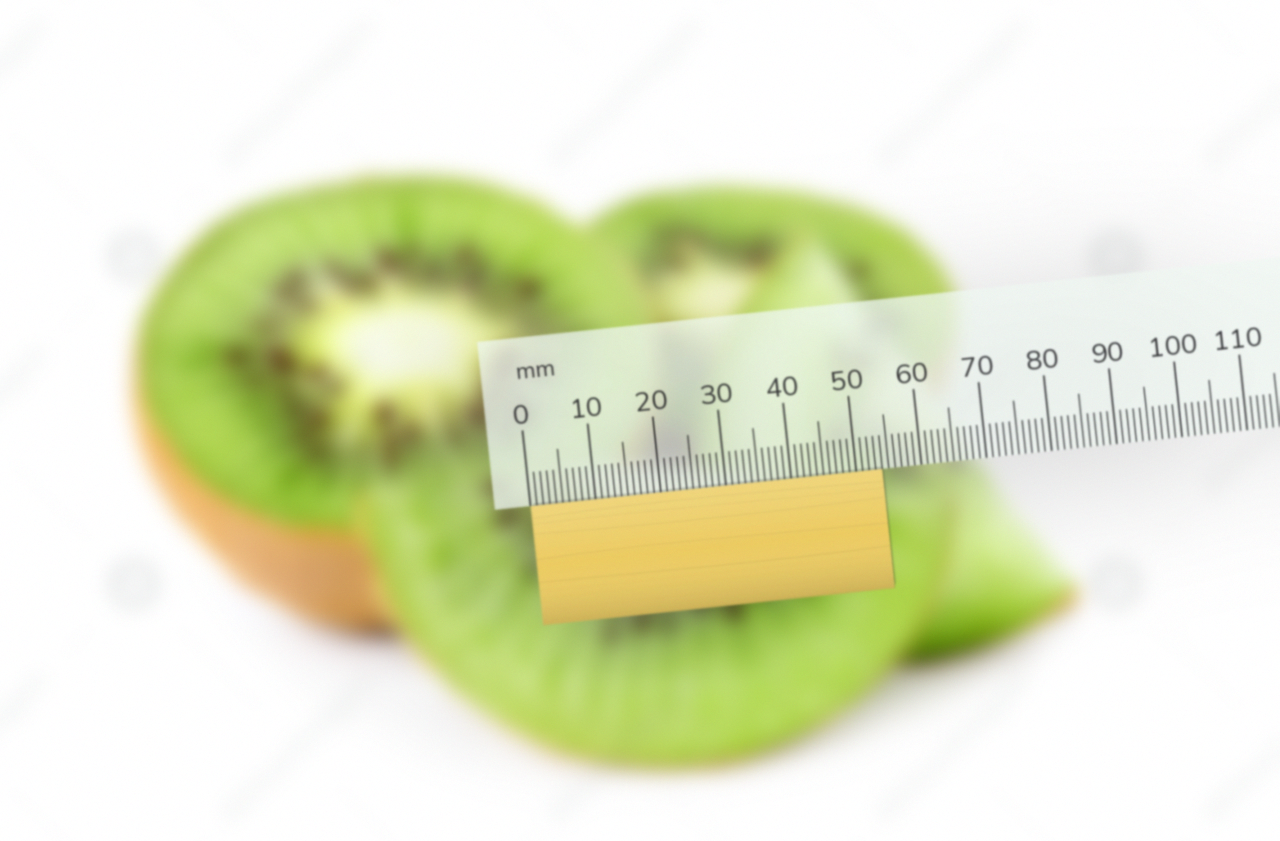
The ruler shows 54 (mm)
